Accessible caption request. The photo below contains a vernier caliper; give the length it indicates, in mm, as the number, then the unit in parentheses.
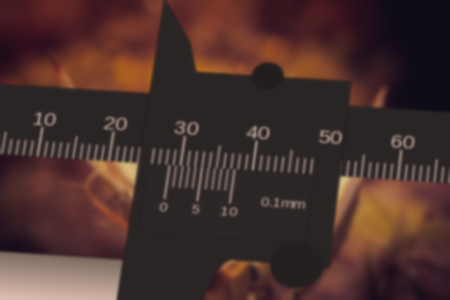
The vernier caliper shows 28.5 (mm)
